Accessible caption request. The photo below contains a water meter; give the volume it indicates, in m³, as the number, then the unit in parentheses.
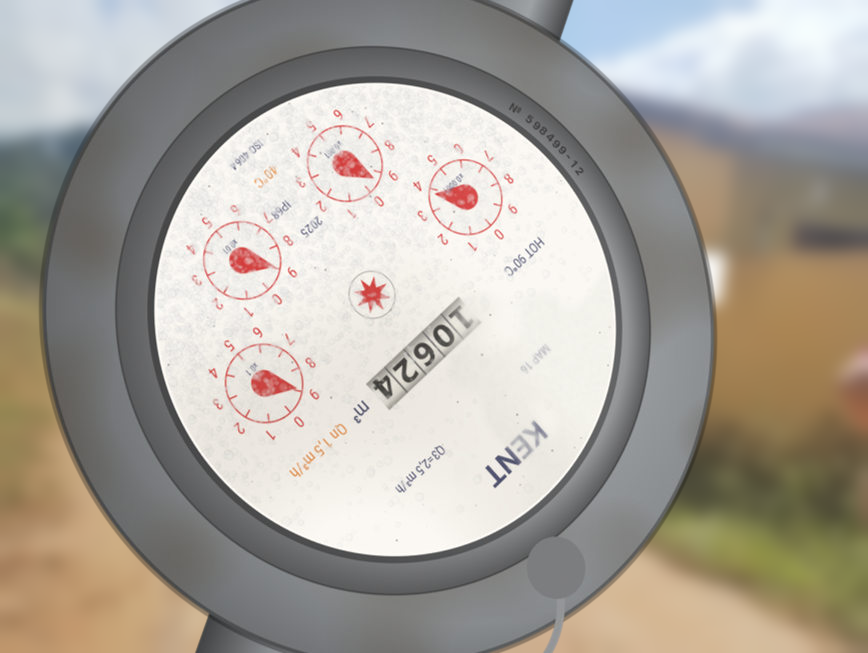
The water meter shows 10623.8893 (m³)
